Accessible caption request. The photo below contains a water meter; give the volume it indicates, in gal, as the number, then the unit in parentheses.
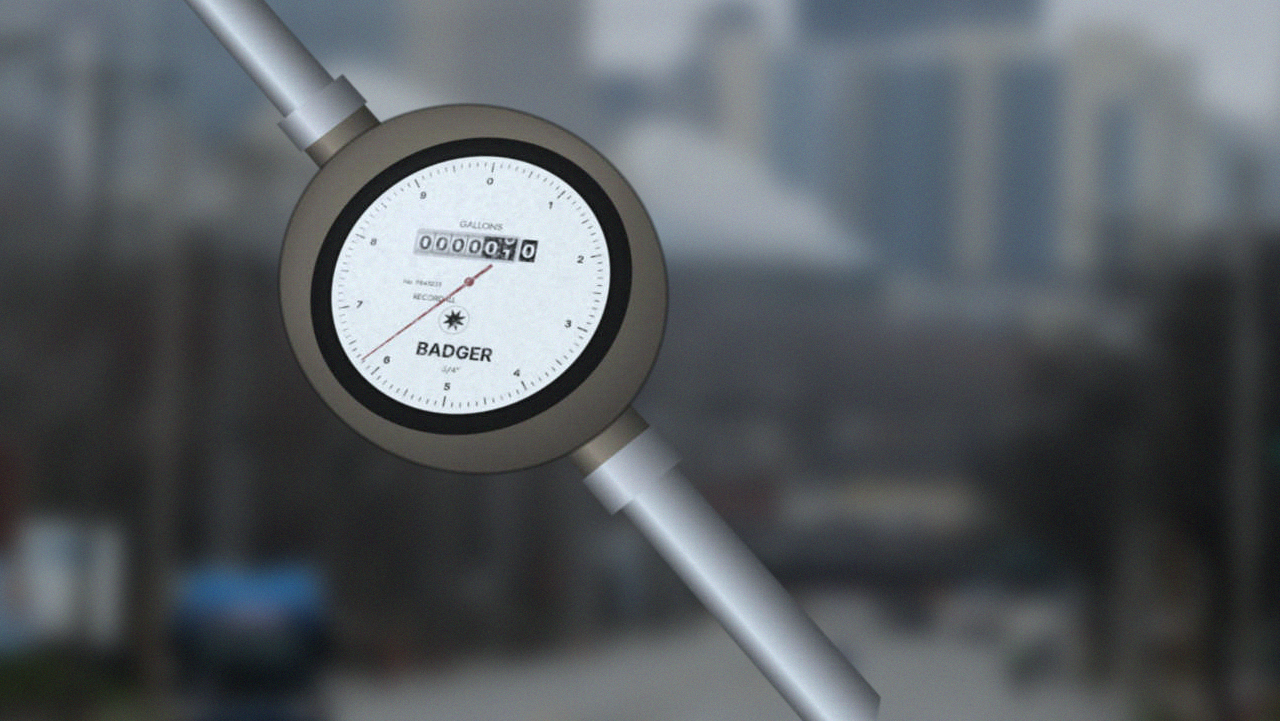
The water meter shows 6.2 (gal)
